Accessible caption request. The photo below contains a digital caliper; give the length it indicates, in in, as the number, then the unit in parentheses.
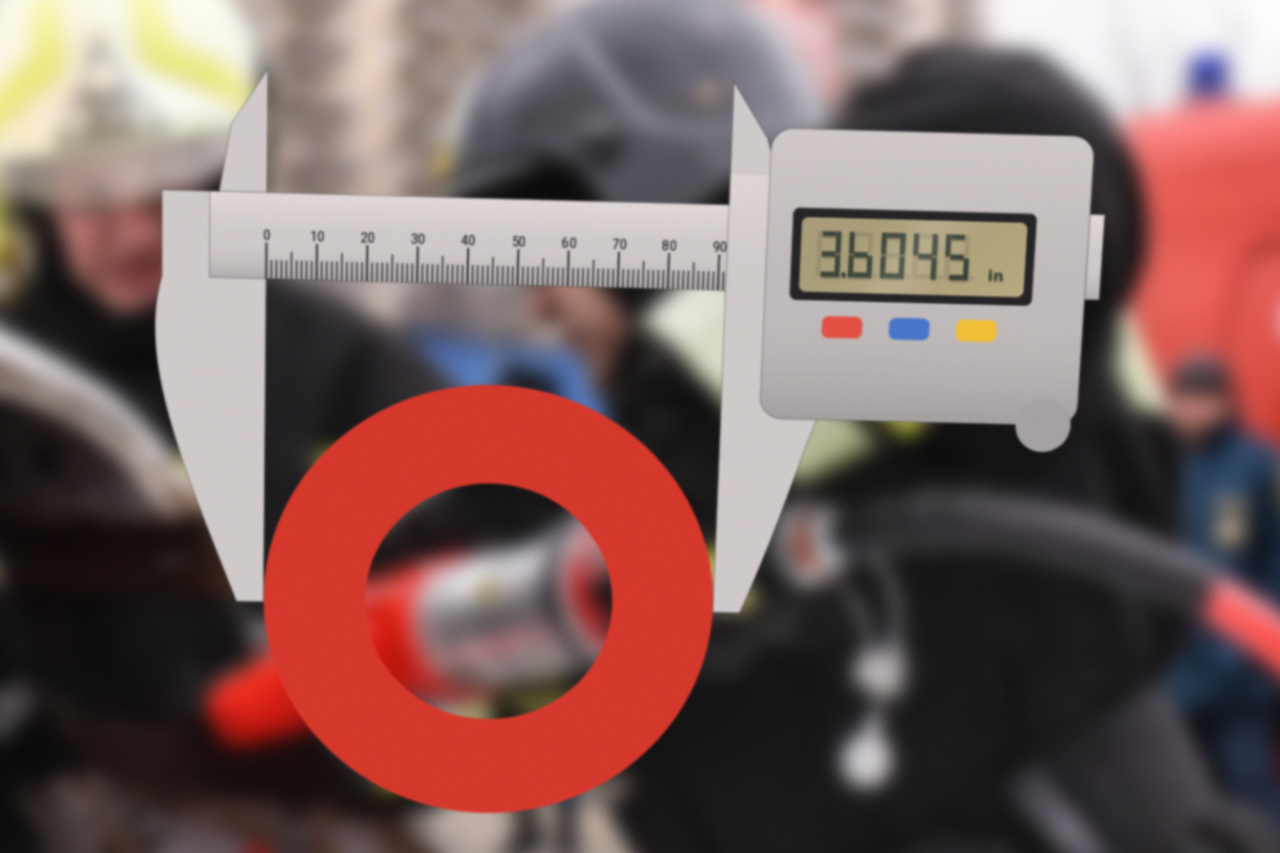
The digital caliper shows 3.6045 (in)
